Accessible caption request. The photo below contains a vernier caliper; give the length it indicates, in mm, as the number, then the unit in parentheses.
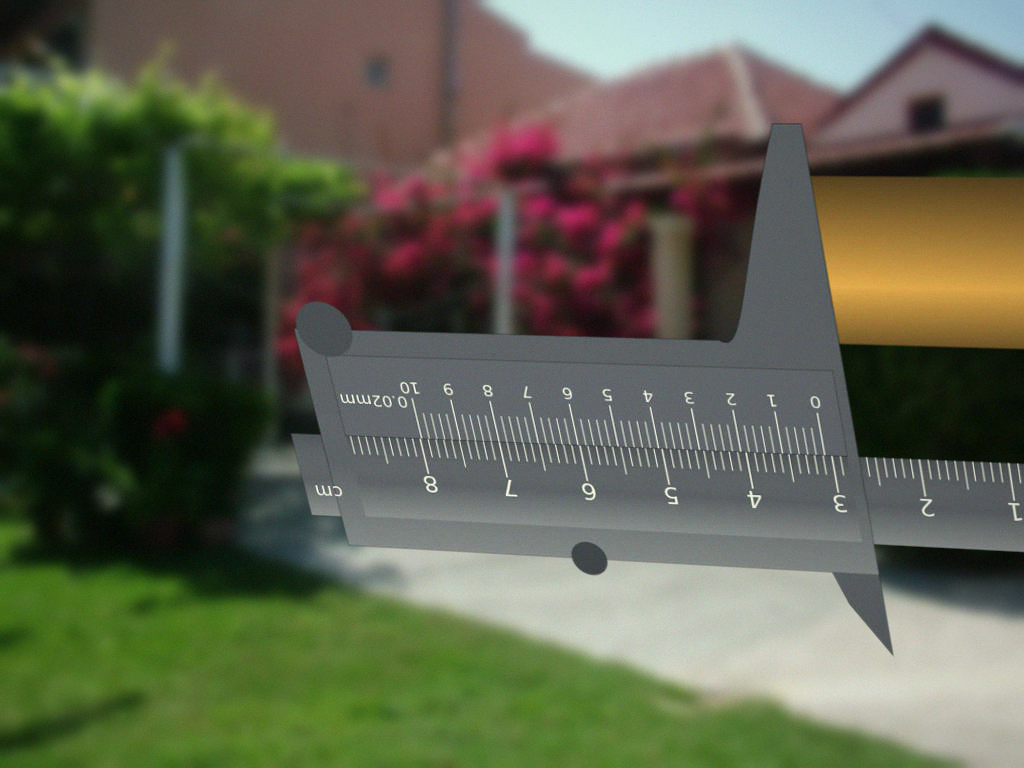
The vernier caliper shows 30.8 (mm)
